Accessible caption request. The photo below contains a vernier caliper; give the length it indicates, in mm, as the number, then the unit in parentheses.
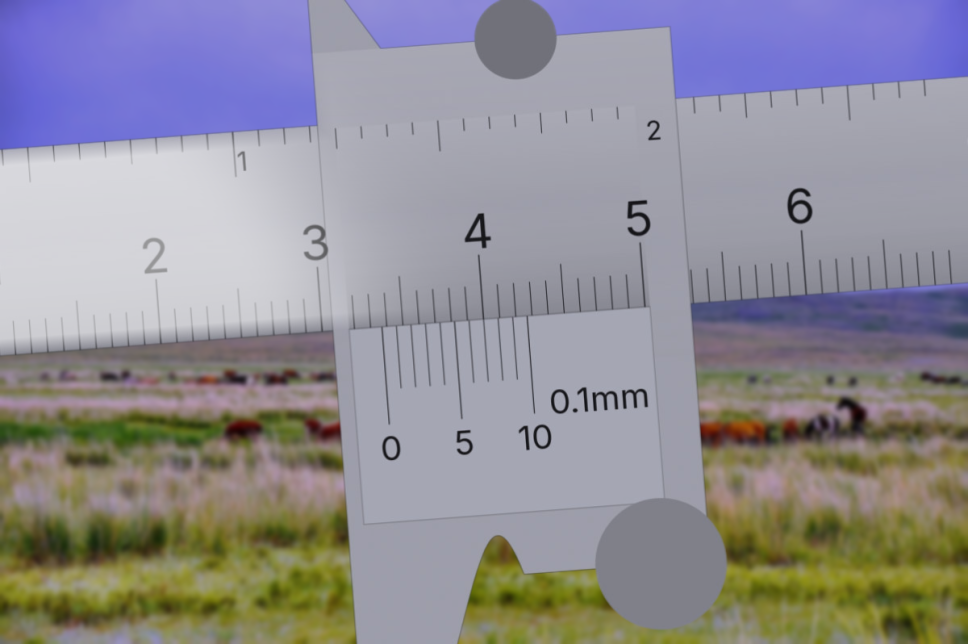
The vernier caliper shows 33.7 (mm)
